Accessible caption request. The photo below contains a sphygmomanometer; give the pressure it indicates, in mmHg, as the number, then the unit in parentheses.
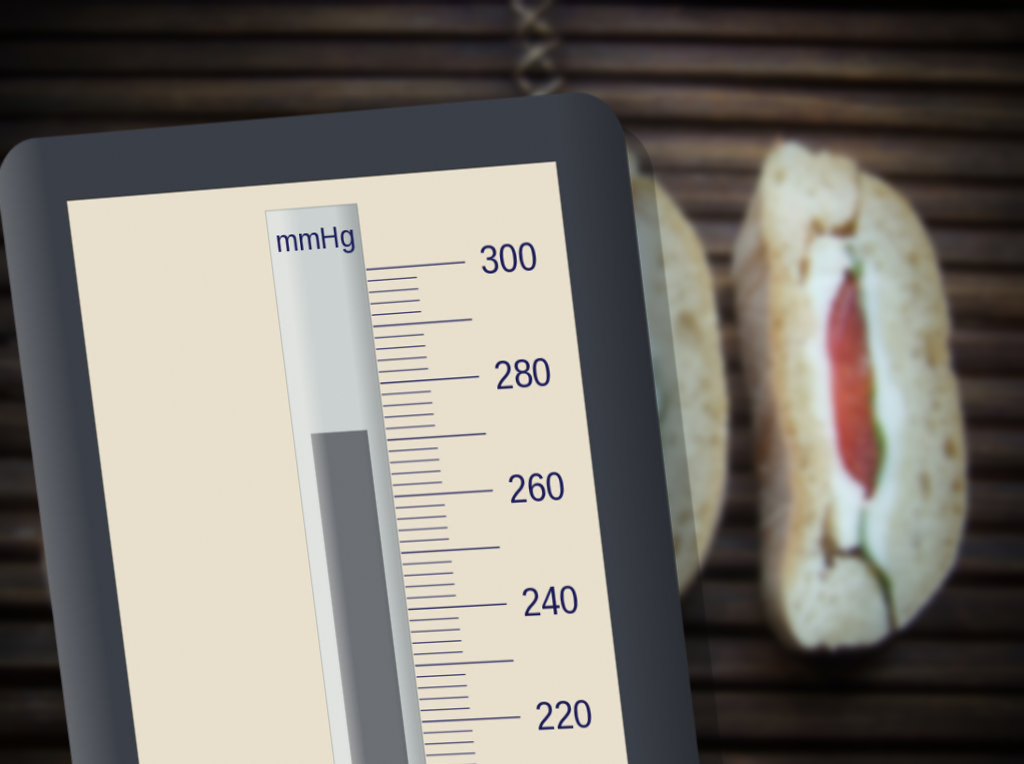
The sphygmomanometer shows 272 (mmHg)
